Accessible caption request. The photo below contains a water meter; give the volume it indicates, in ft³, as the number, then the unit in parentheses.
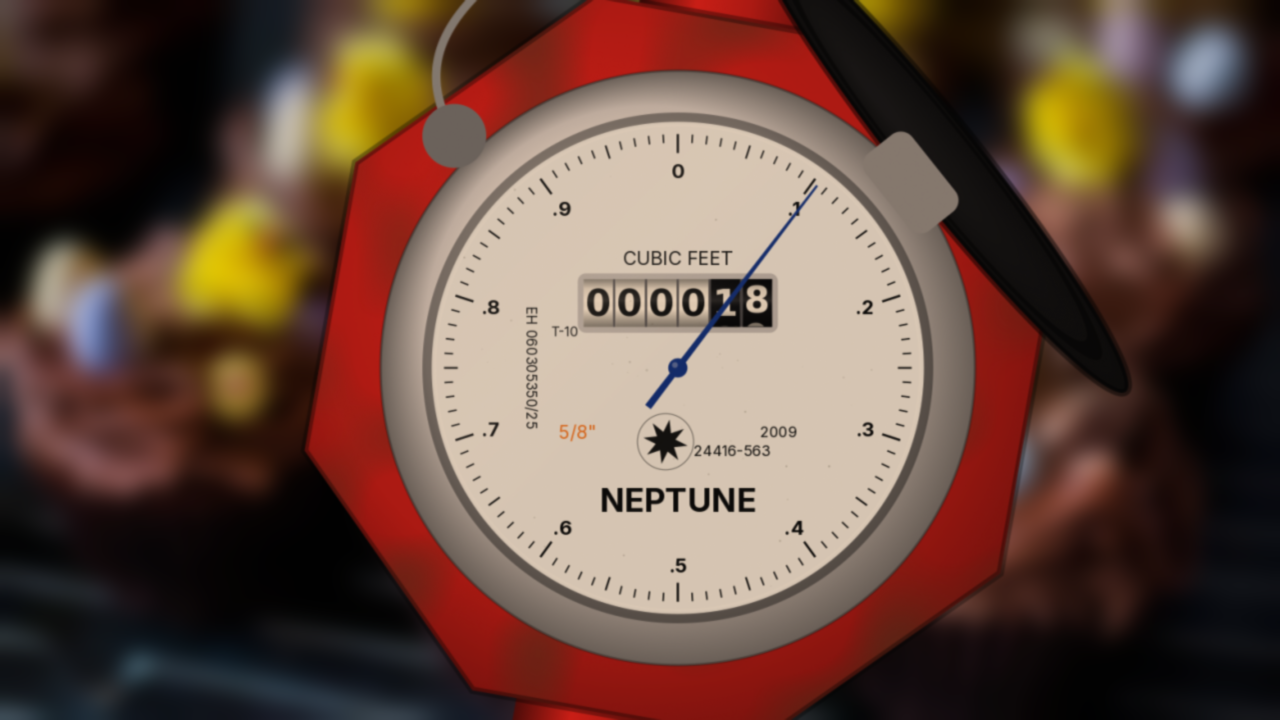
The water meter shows 18.10 (ft³)
